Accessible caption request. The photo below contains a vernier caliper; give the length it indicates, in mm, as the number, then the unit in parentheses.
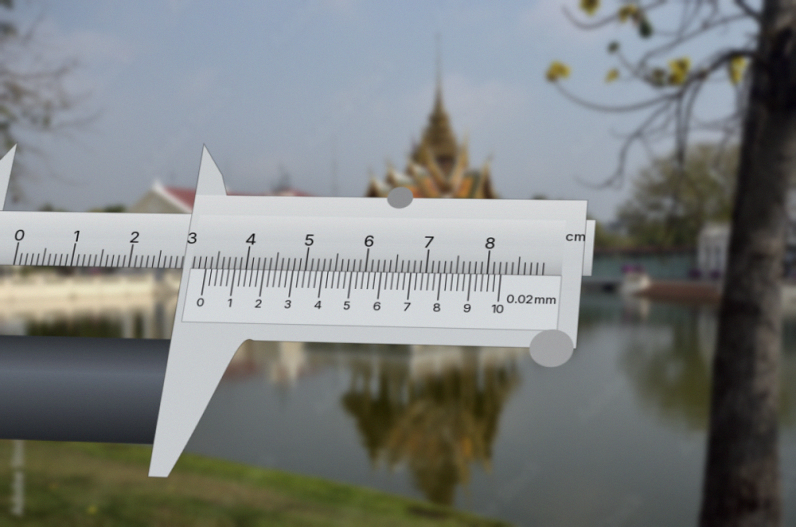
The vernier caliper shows 33.2 (mm)
